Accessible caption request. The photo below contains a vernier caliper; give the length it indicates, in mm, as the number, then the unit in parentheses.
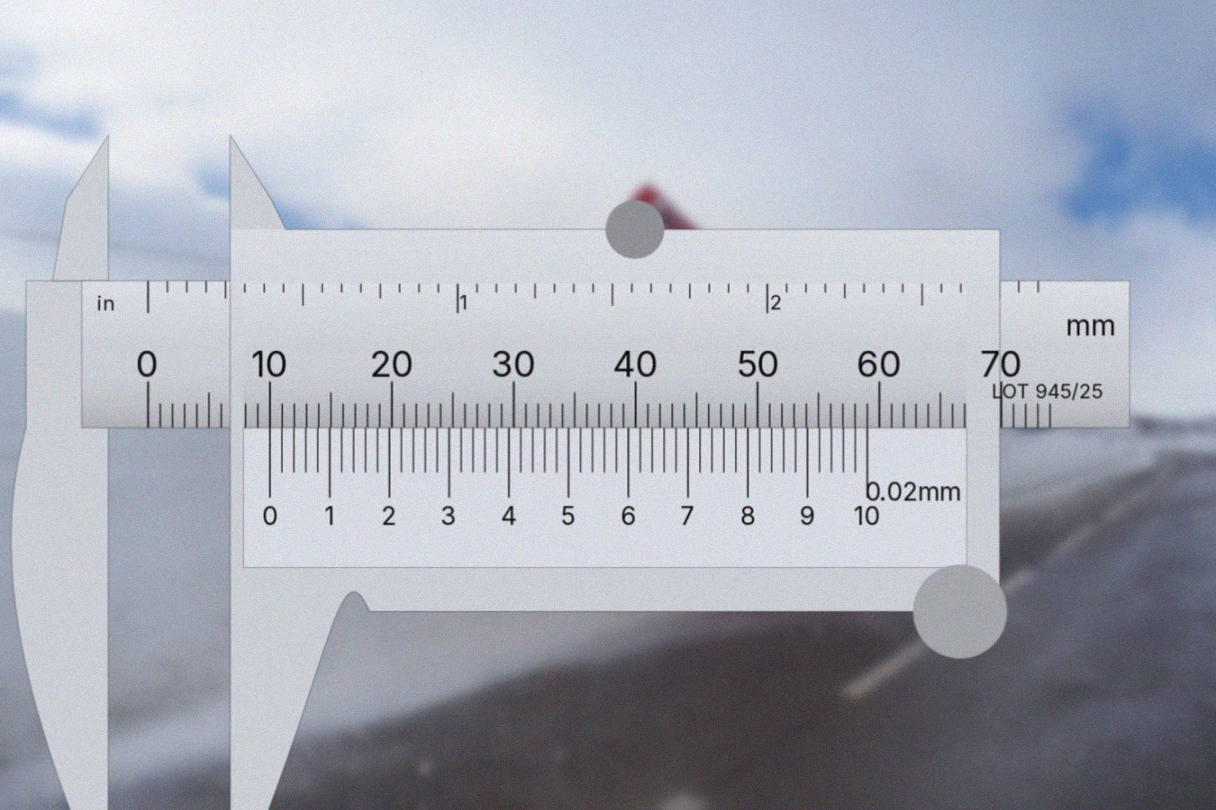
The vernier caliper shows 10.0 (mm)
